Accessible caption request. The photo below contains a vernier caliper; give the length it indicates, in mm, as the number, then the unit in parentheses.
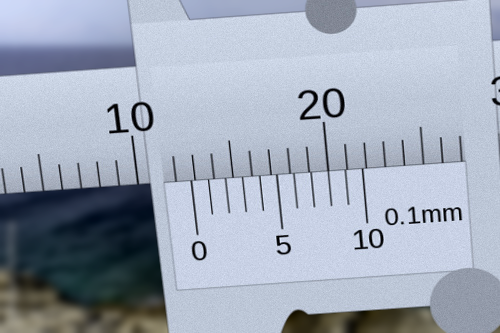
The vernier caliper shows 12.8 (mm)
